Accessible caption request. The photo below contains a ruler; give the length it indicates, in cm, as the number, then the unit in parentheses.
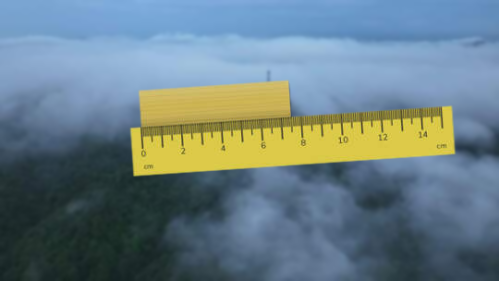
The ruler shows 7.5 (cm)
